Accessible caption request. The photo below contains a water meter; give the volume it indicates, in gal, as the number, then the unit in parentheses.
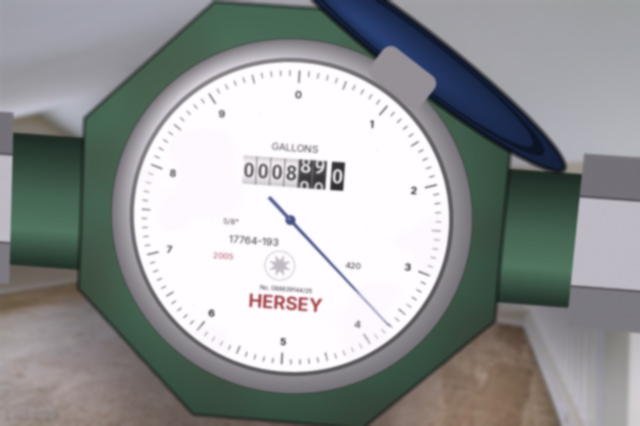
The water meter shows 8893.7 (gal)
